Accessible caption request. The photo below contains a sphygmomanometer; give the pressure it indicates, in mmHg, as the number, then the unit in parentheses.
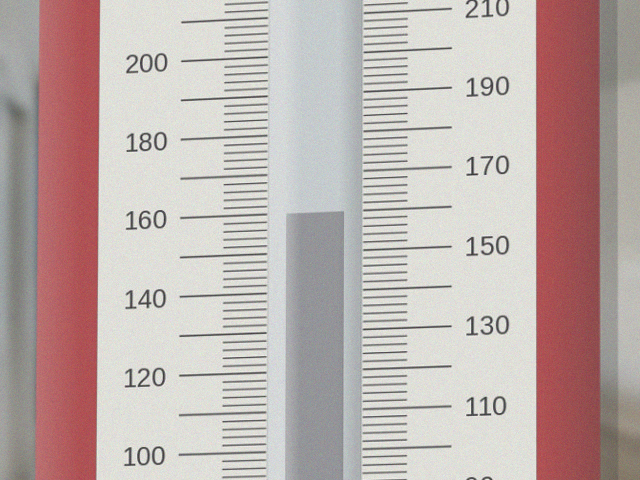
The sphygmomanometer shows 160 (mmHg)
